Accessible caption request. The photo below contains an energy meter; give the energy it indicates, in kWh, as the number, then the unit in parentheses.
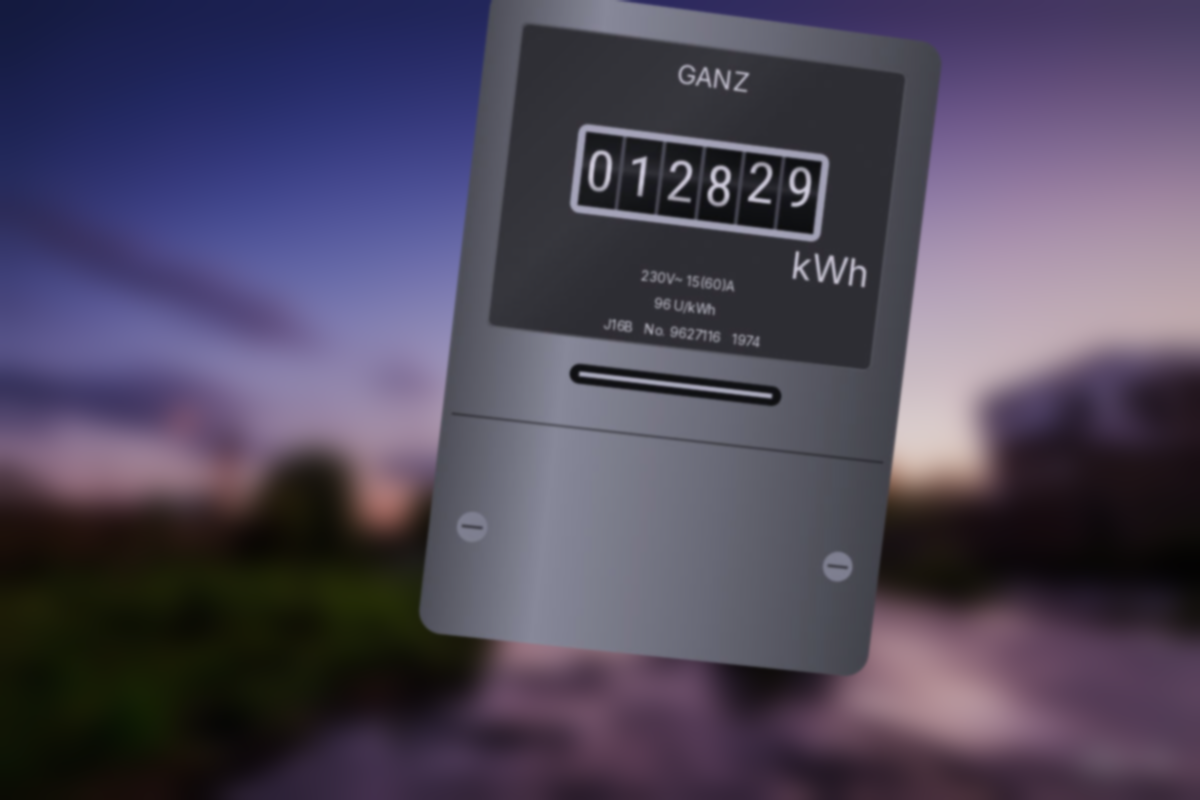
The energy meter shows 12829 (kWh)
